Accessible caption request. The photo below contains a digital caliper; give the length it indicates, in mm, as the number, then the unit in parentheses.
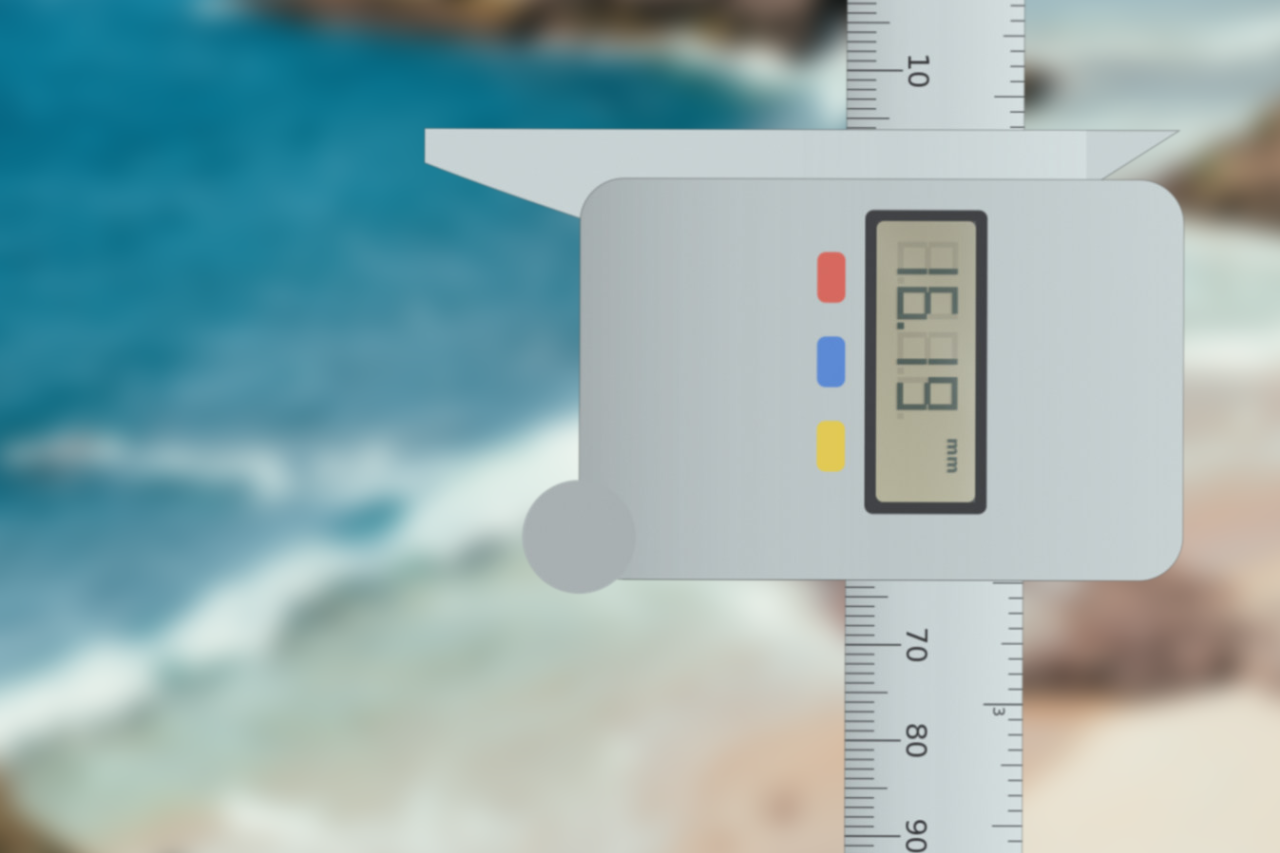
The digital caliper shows 16.19 (mm)
